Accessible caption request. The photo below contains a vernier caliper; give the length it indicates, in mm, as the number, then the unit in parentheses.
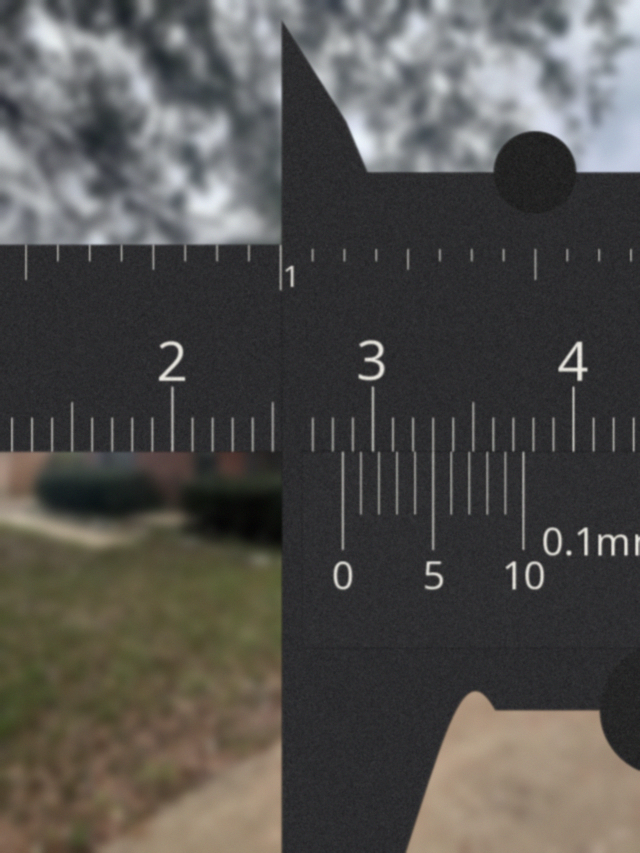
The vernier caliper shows 28.5 (mm)
